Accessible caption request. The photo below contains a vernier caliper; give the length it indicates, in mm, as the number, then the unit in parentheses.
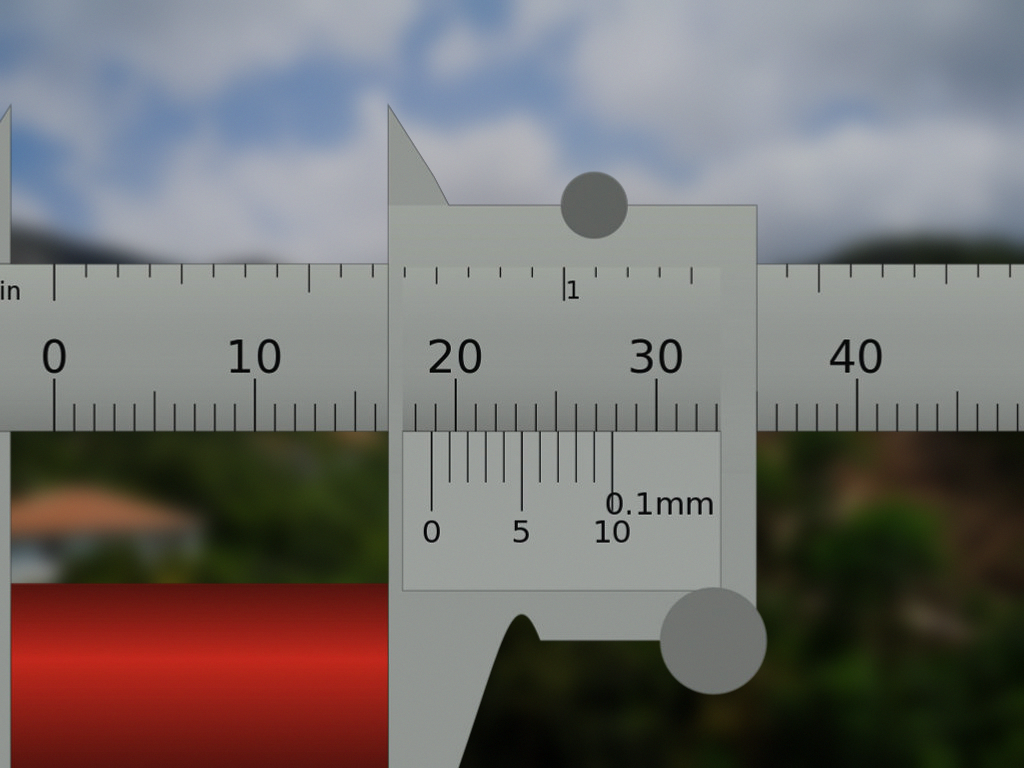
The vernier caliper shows 18.8 (mm)
